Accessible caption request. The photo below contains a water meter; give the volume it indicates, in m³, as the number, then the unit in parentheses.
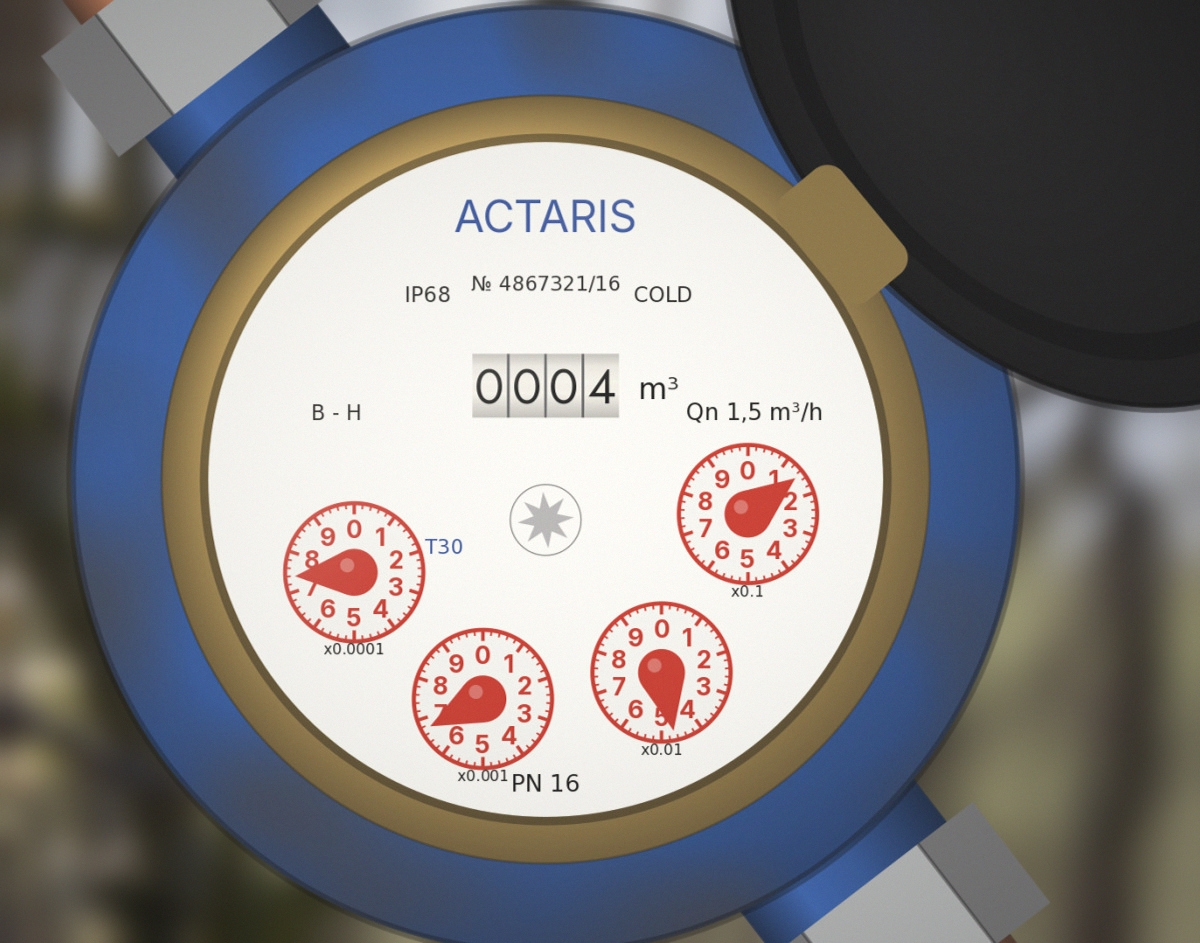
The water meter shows 4.1467 (m³)
